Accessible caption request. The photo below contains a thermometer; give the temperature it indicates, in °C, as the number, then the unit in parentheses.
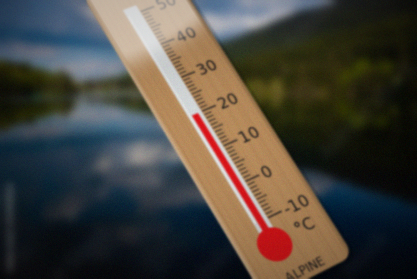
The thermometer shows 20 (°C)
